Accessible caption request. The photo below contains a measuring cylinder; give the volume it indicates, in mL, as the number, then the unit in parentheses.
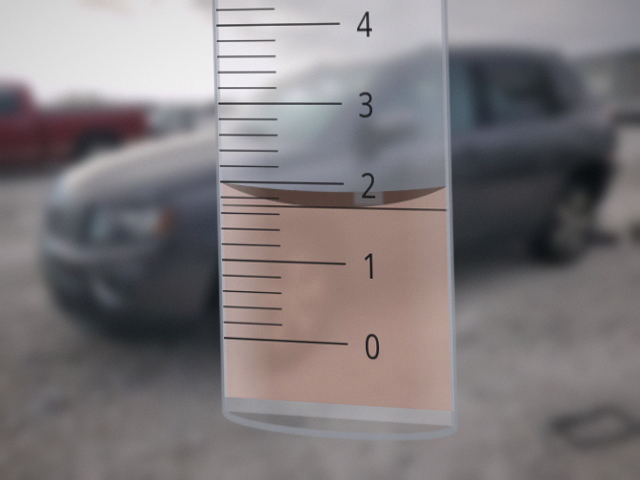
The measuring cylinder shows 1.7 (mL)
